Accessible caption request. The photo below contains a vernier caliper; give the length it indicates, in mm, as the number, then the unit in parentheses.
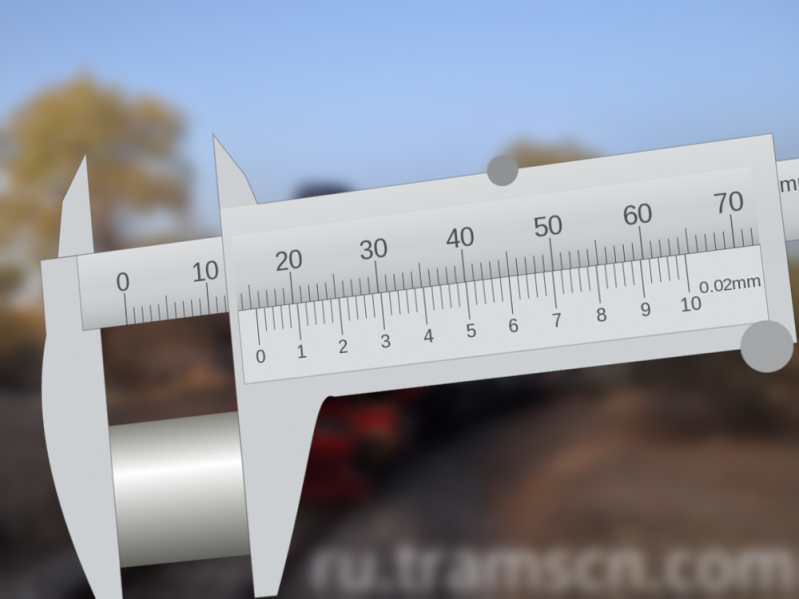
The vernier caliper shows 15.6 (mm)
